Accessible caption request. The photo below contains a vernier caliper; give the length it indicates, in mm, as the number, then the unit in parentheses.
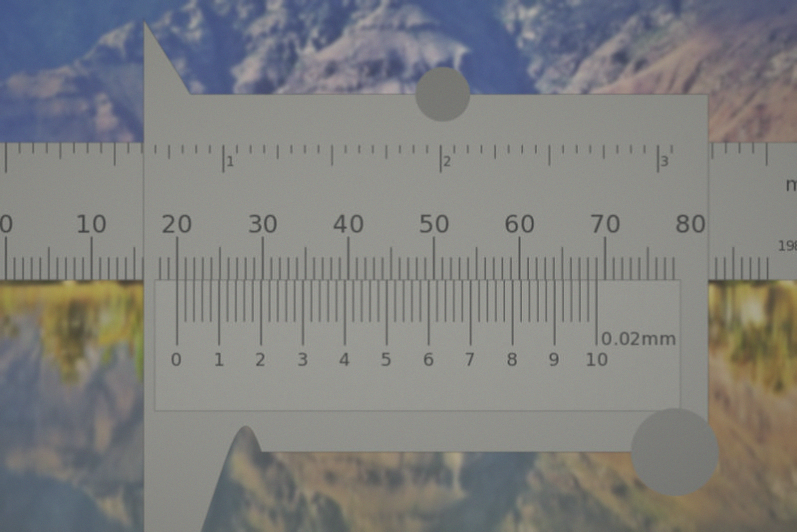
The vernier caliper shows 20.0 (mm)
